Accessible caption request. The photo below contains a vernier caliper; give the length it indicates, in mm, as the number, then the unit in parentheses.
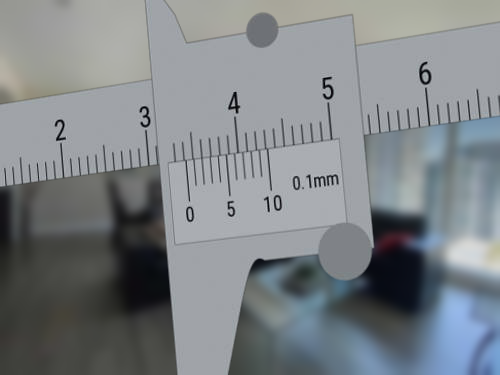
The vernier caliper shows 34.2 (mm)
